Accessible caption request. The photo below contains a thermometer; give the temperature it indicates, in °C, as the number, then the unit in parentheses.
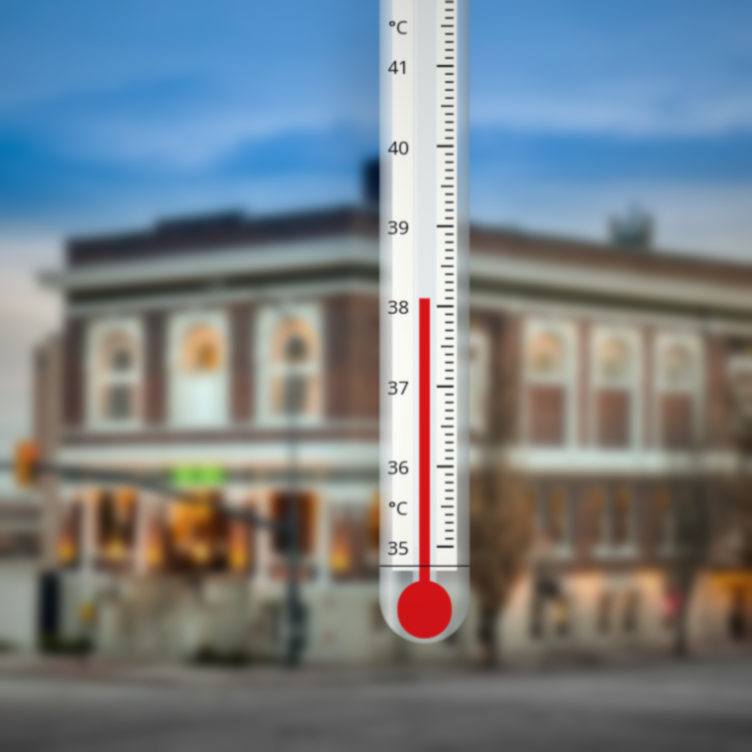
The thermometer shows 38.1 (°C)
